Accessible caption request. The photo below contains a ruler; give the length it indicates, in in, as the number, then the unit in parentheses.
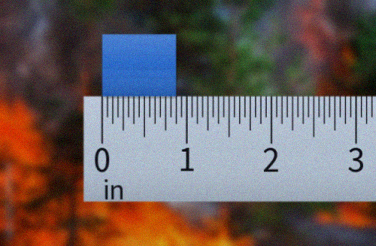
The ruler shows 0.875 (in)
